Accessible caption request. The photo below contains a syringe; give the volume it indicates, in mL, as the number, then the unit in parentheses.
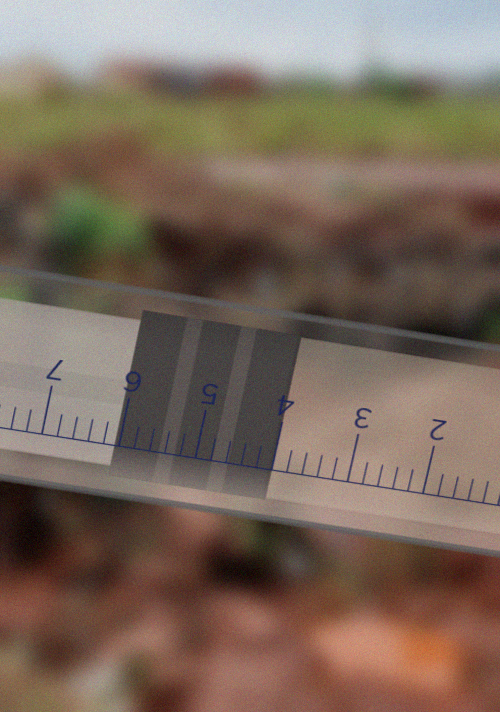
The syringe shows 4 (mL)
